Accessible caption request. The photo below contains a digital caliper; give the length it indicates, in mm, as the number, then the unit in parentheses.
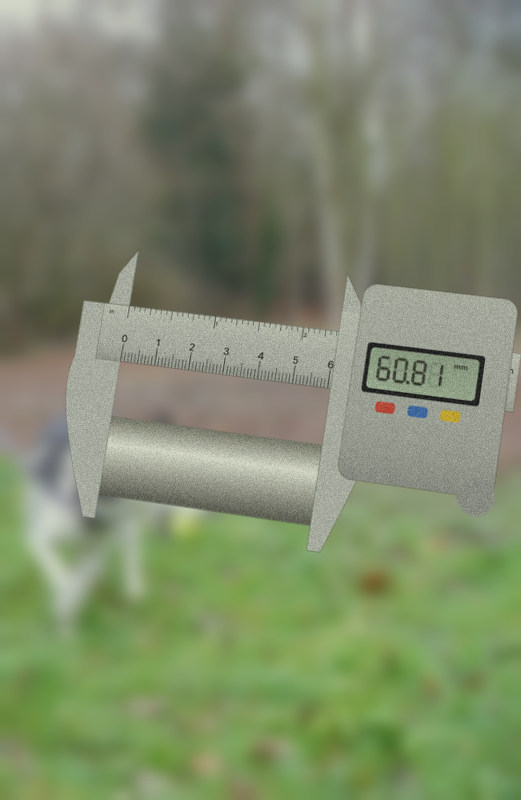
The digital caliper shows 60.81 (mm)
